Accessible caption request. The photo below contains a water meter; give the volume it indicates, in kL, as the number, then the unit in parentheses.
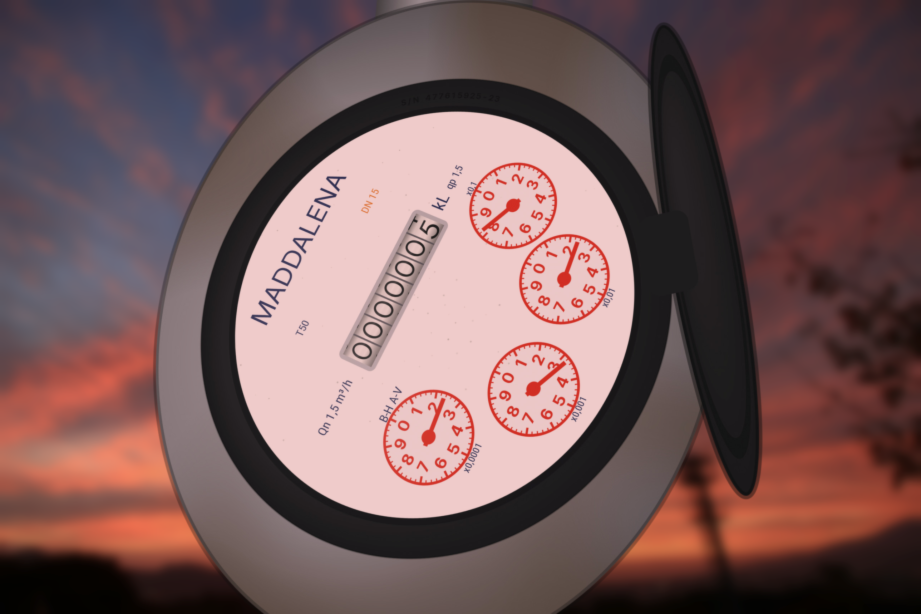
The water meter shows 4.8232 (kL)
